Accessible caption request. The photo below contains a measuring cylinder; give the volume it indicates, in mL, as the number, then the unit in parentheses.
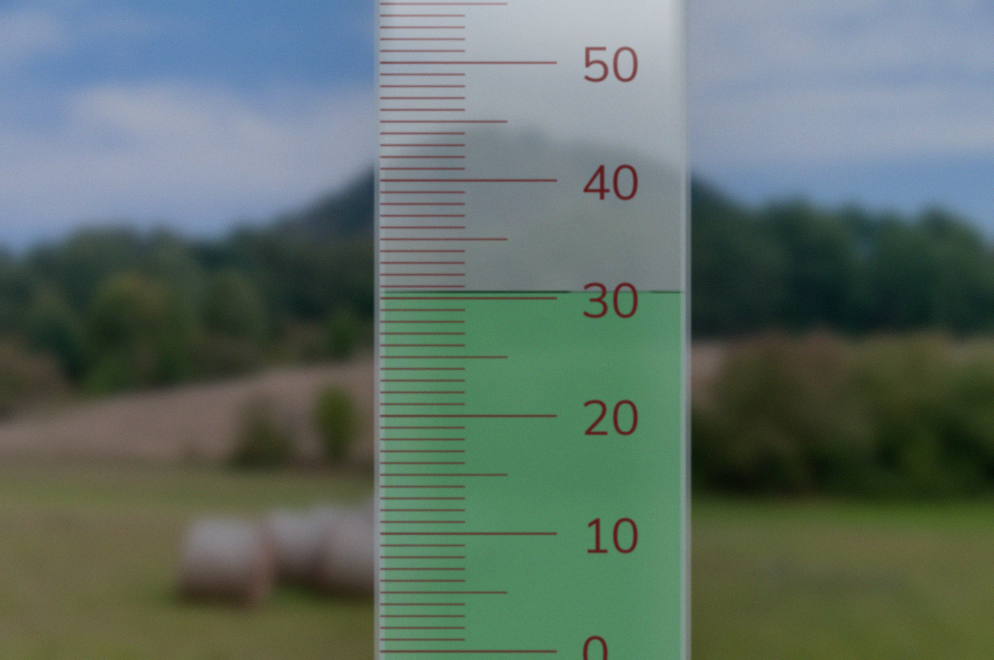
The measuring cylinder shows 30.5 (mL)
